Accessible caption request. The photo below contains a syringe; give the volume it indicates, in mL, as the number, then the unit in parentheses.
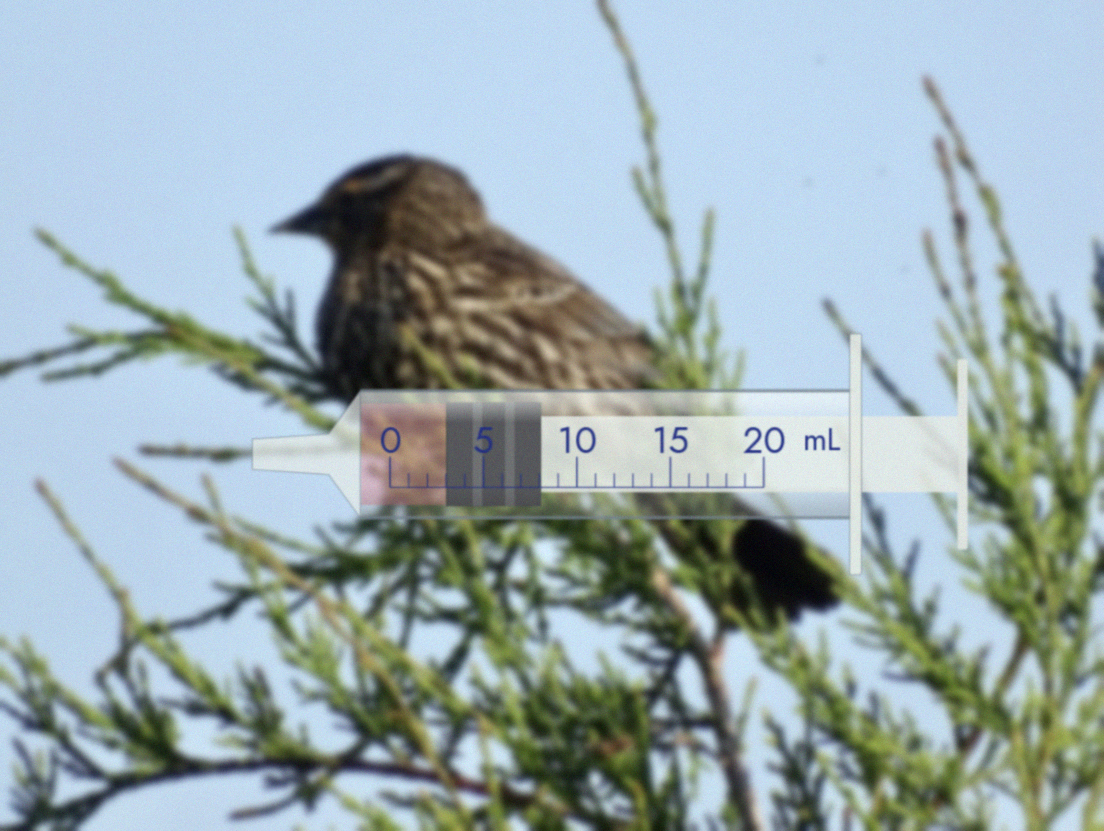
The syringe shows 3 (mL)
